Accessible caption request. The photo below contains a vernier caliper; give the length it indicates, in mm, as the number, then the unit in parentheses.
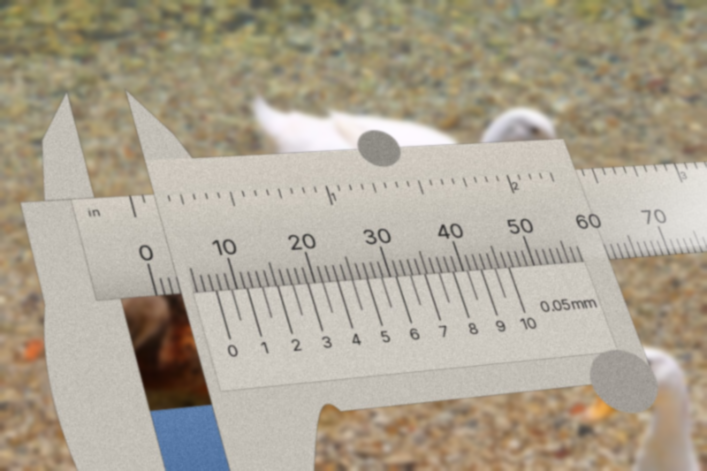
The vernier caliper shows 7.4 (mm)
